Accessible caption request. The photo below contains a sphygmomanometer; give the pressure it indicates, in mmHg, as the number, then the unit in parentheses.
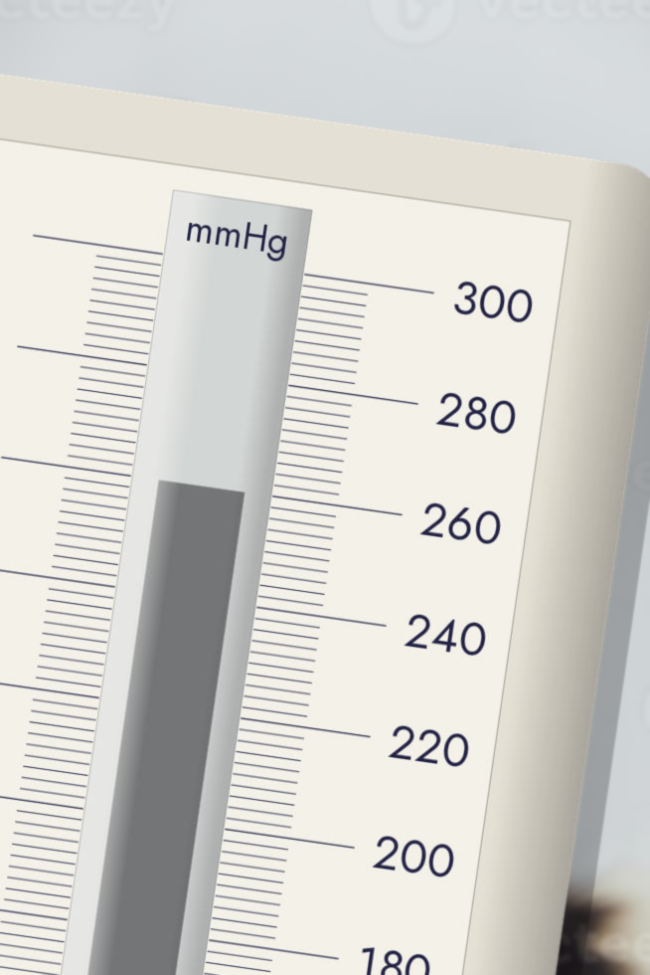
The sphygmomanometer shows 260 (mmHg)
